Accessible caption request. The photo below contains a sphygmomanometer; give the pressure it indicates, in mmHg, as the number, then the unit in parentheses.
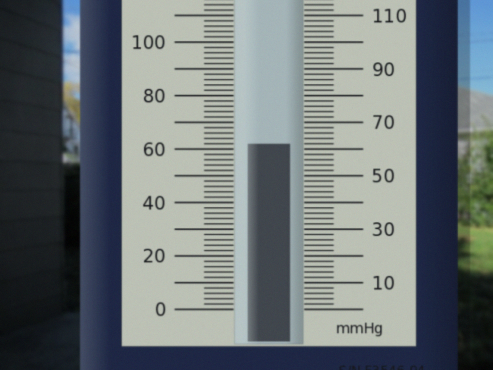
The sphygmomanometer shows 62 (mmHg)
